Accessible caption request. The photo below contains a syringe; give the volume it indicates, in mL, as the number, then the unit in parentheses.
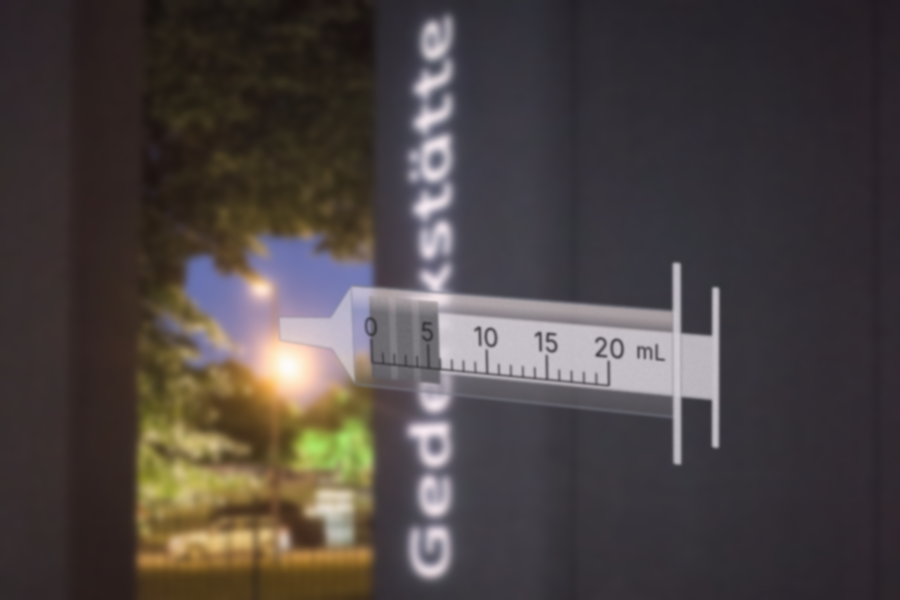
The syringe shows 0 (mL)
